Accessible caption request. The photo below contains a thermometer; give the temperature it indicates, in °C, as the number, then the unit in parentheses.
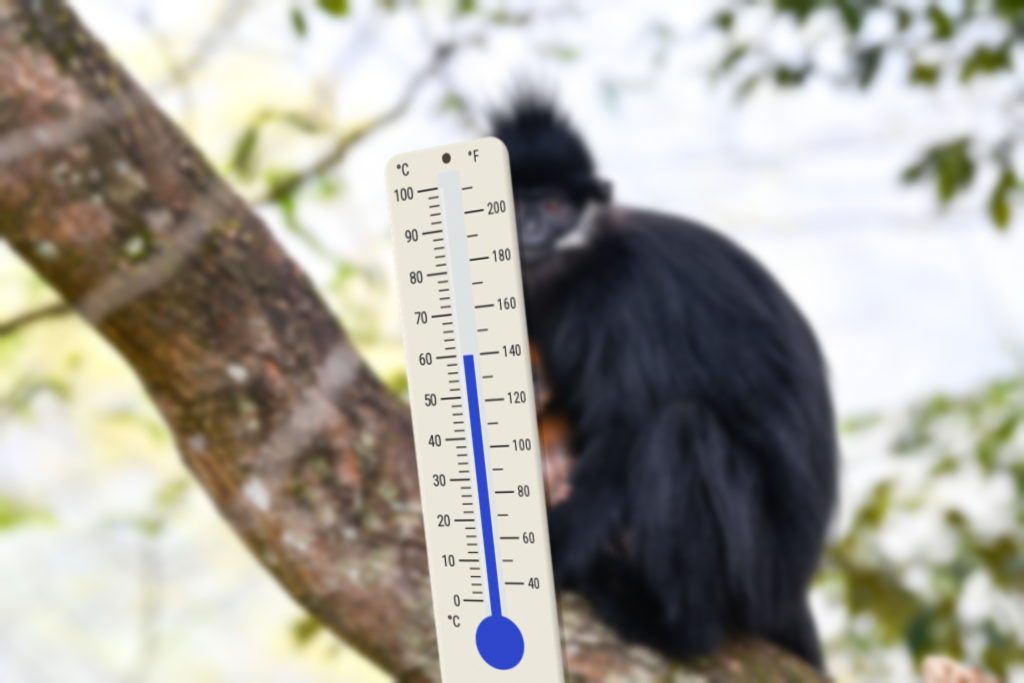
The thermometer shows 60 (°C)
